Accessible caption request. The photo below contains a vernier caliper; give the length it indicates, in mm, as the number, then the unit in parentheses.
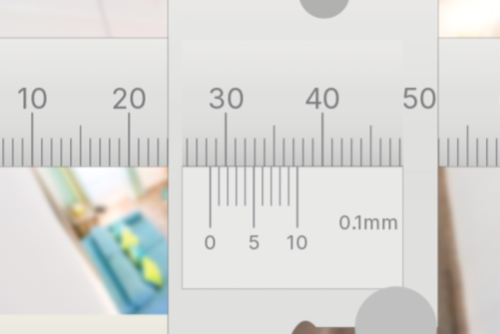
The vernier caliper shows 28.4 (mm)
